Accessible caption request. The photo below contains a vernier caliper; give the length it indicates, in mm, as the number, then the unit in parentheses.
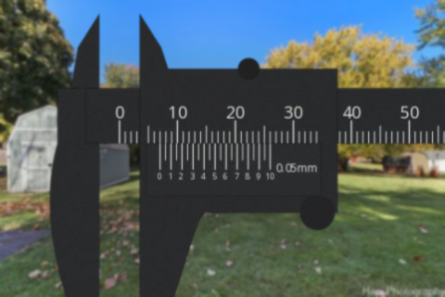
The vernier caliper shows 7.0 (mm)
